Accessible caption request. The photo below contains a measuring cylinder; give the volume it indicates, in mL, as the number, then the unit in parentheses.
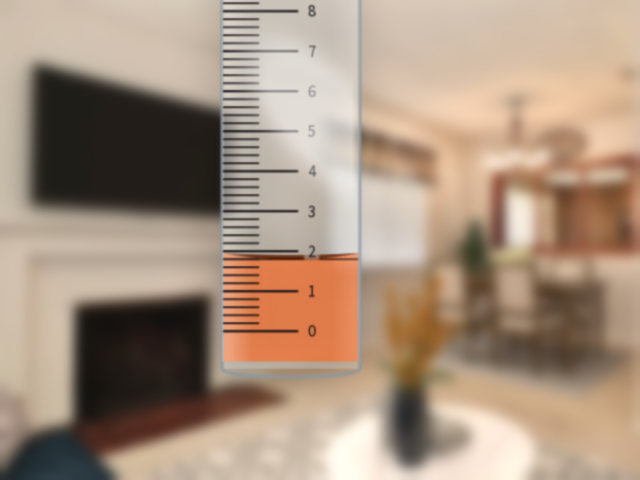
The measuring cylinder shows 1.8 (mL)
